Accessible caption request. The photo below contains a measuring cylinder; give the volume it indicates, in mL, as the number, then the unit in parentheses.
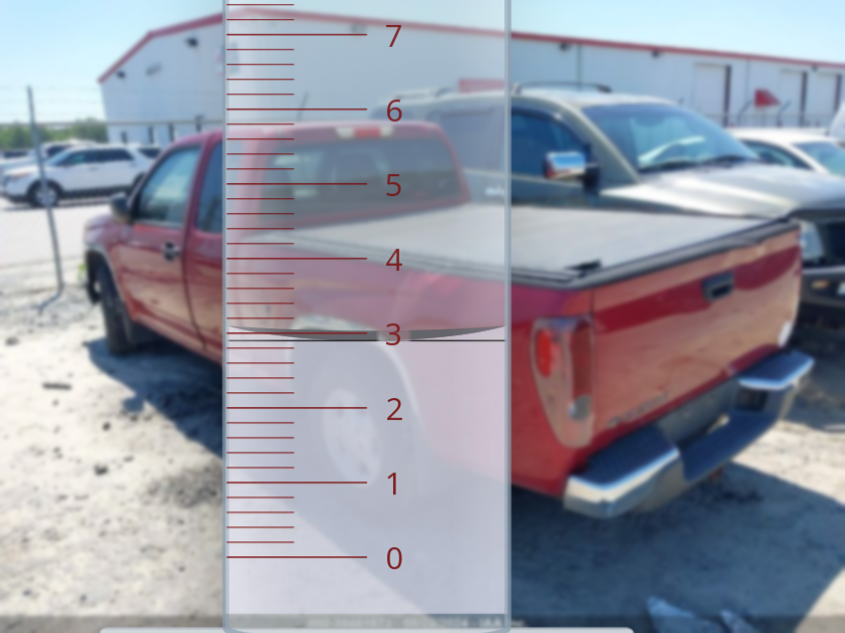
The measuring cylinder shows 2.9 (mL)
